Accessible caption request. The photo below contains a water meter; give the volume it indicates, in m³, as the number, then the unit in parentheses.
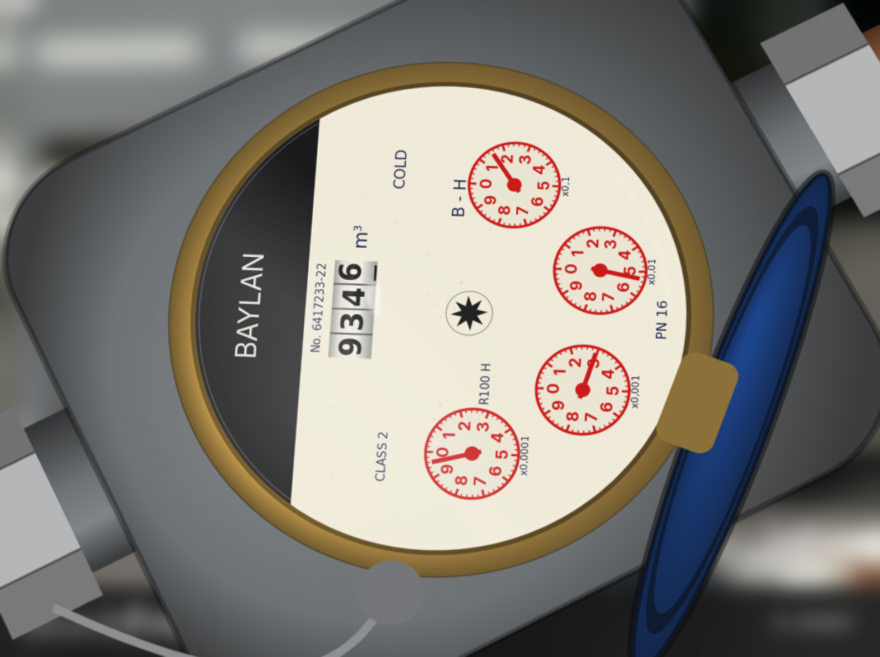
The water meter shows 9346.1529 (m³)
